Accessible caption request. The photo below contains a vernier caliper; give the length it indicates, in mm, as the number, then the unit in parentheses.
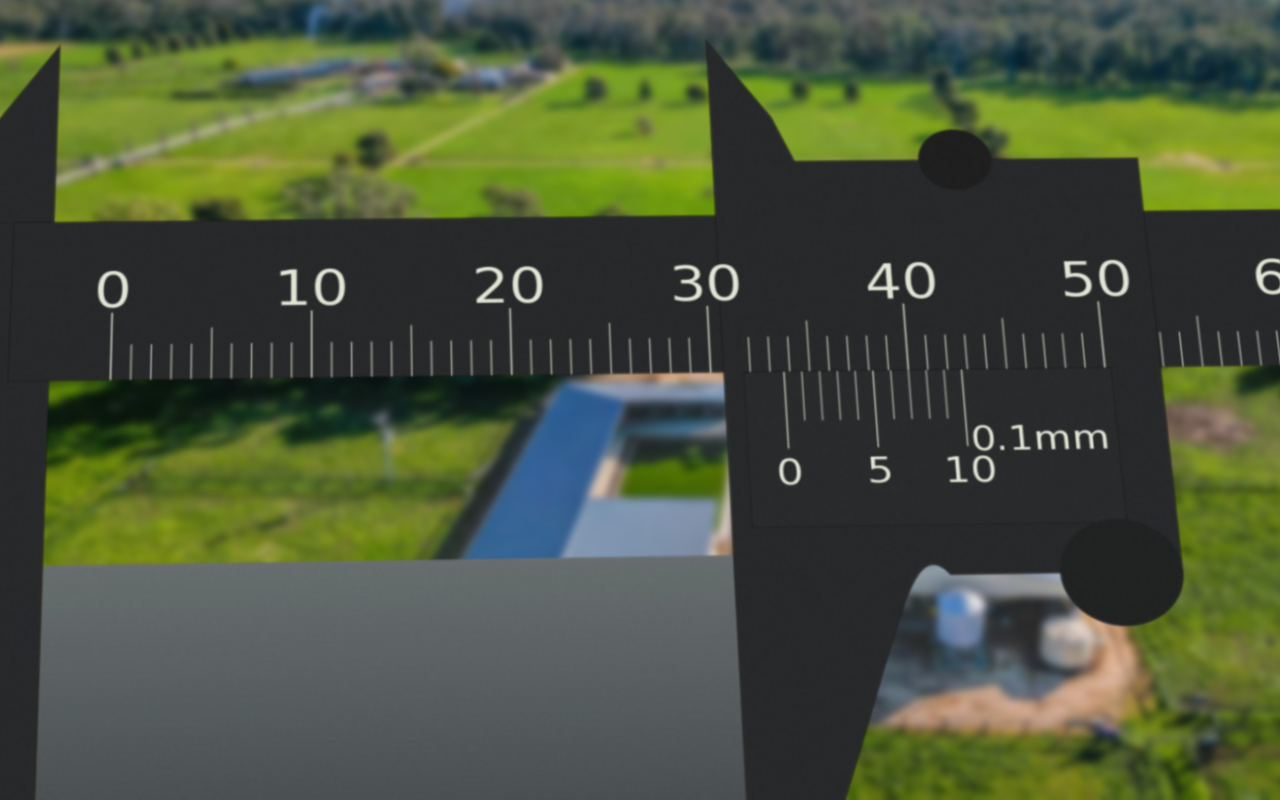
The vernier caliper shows 33.7 (mm)
